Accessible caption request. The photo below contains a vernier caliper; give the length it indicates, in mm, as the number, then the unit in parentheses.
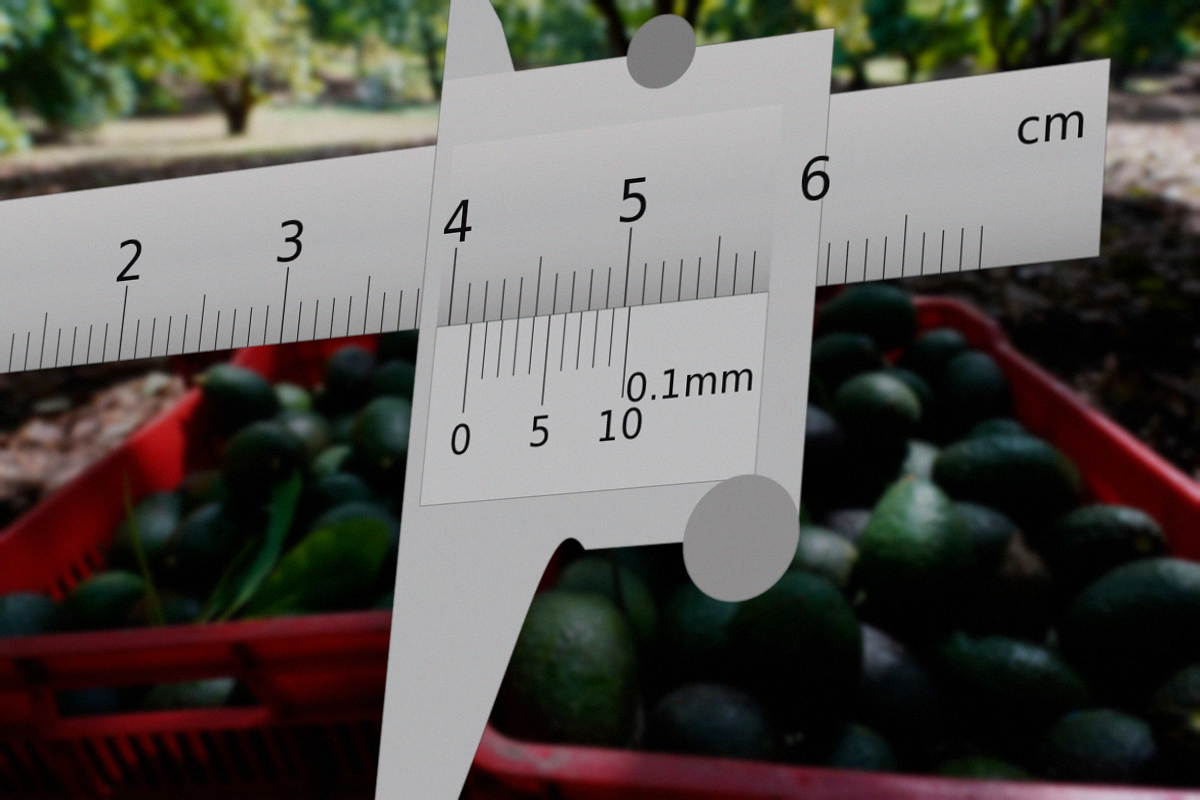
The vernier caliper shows 41.3 (mm)
